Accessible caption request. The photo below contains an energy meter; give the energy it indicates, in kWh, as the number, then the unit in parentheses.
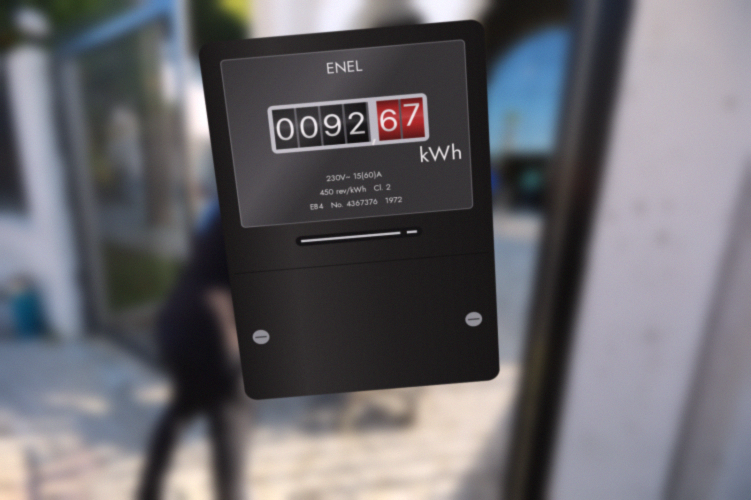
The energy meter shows 92.67 (kWh)
